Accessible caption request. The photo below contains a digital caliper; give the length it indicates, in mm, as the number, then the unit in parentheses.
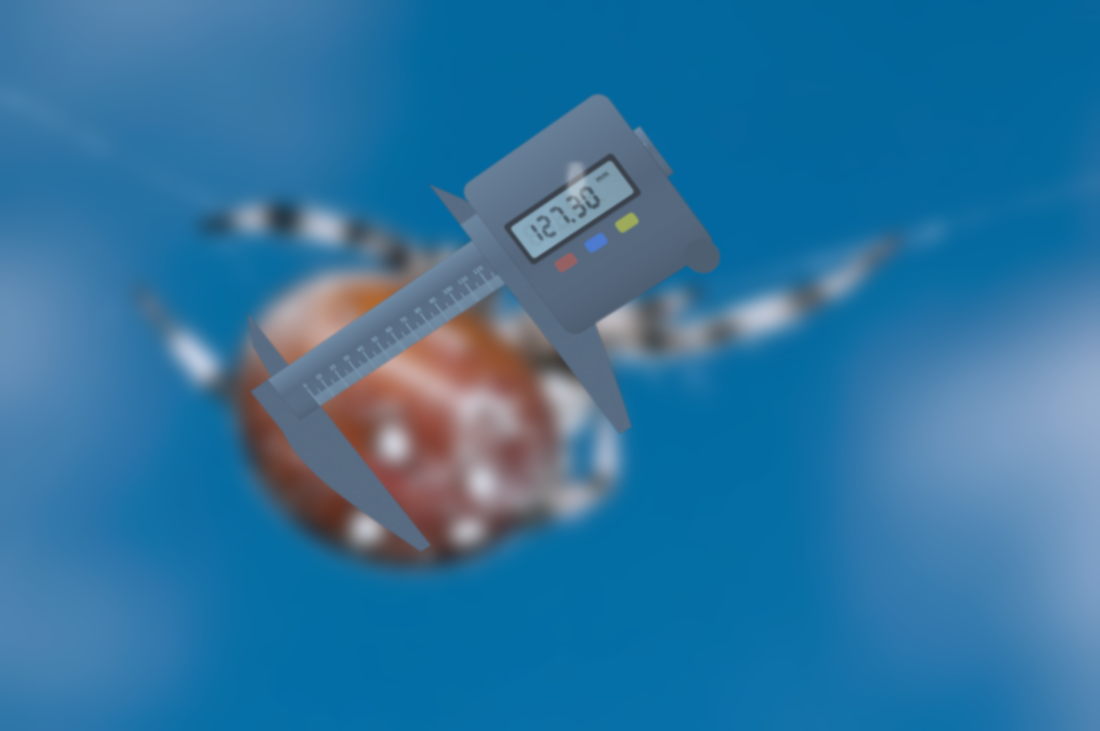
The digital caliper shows 127.30 (mm)
